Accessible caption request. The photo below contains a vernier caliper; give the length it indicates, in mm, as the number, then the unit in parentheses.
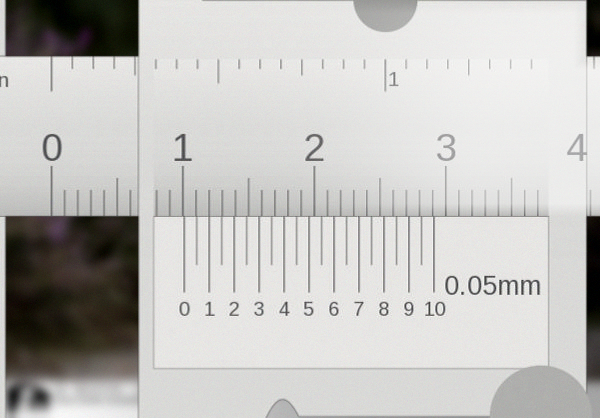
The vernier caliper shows 10.1 (mm)
